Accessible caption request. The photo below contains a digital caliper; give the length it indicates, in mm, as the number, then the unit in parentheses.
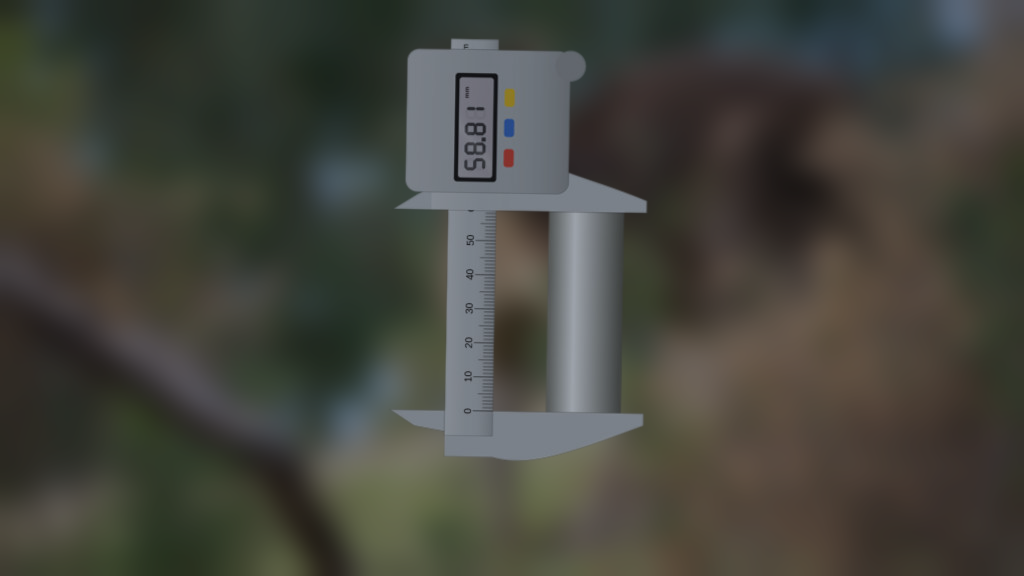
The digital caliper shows 58.81 (mm)
